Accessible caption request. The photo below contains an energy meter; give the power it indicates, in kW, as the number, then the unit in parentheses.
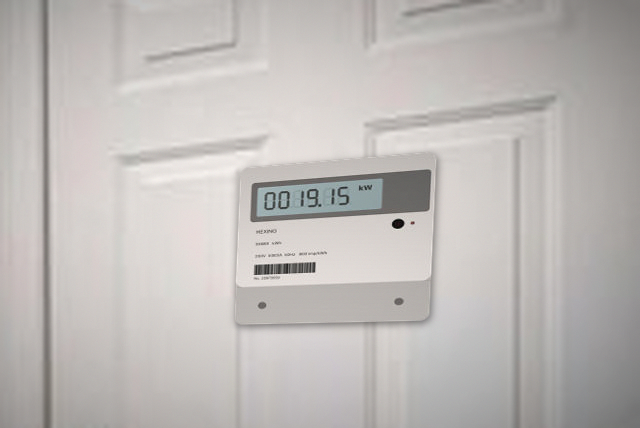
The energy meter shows 19.15 (kW)
